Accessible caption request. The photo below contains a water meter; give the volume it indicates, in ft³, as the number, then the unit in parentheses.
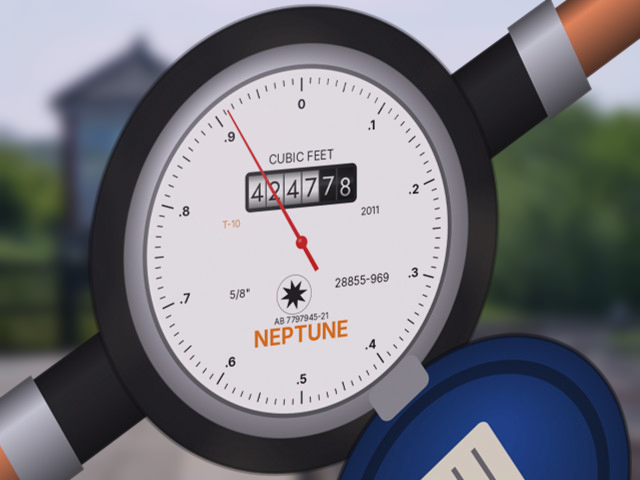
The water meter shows 424777.91 (ft³)
